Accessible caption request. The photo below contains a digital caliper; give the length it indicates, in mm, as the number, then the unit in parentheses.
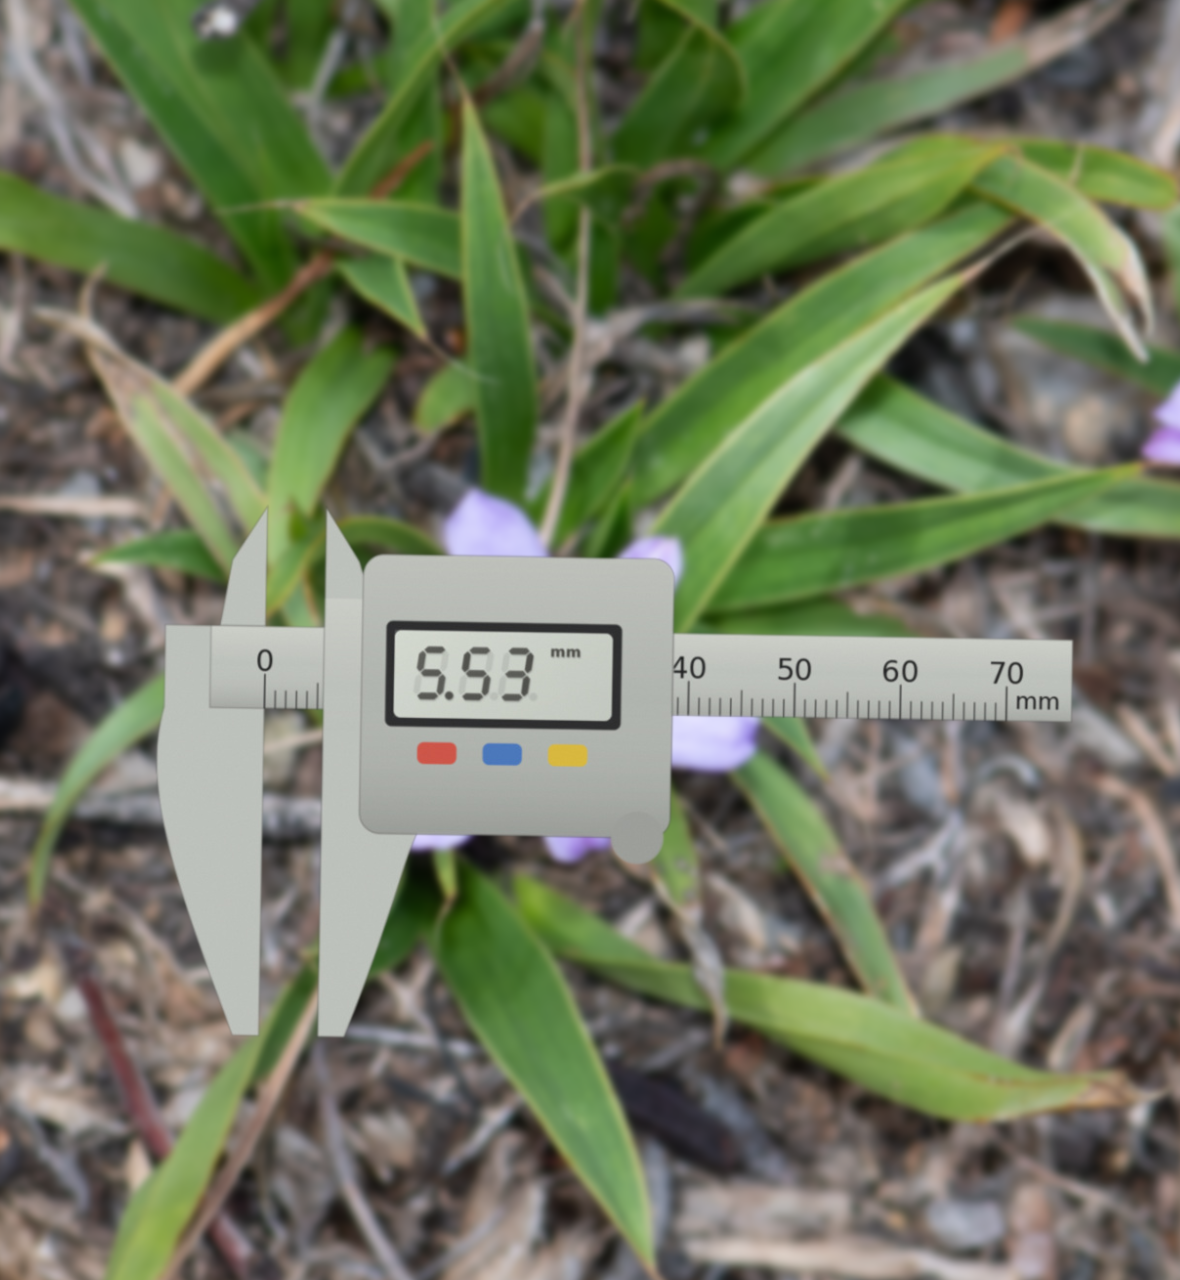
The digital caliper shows 5.53 (mm)
